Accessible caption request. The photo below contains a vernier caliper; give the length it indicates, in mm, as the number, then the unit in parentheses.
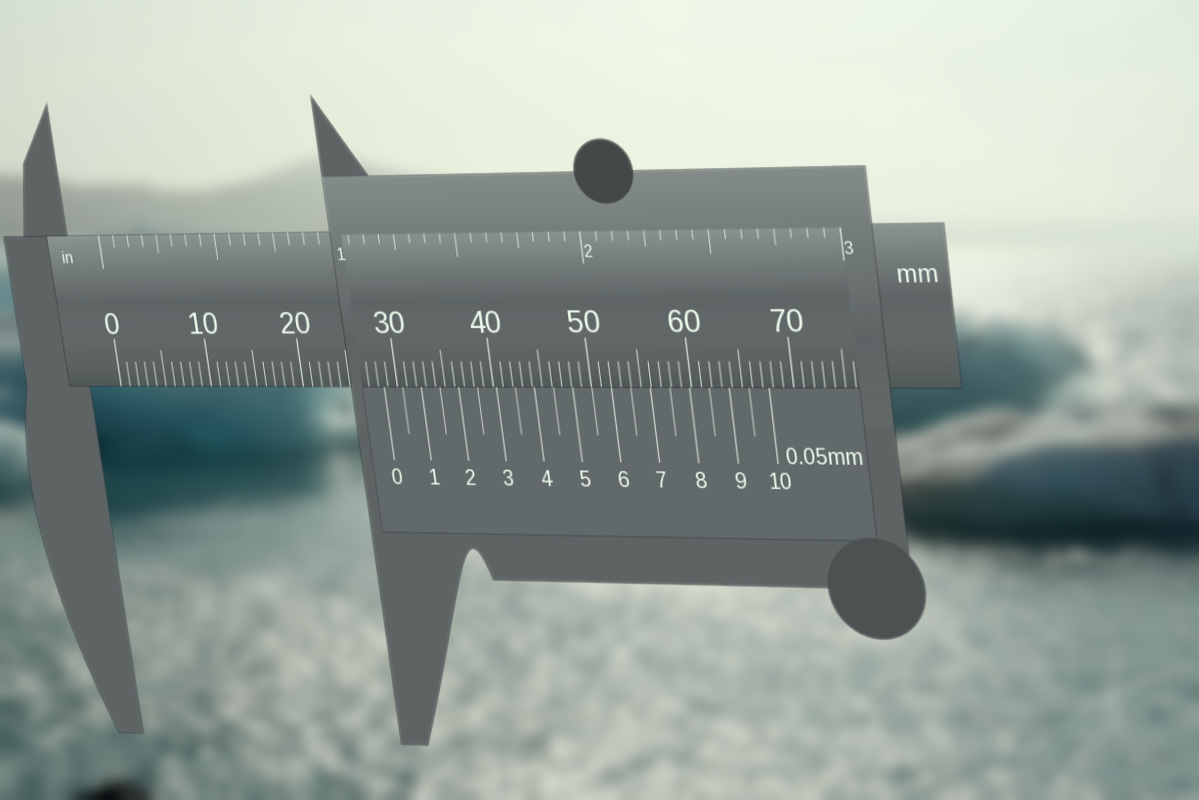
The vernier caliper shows 28.6 (mm)
